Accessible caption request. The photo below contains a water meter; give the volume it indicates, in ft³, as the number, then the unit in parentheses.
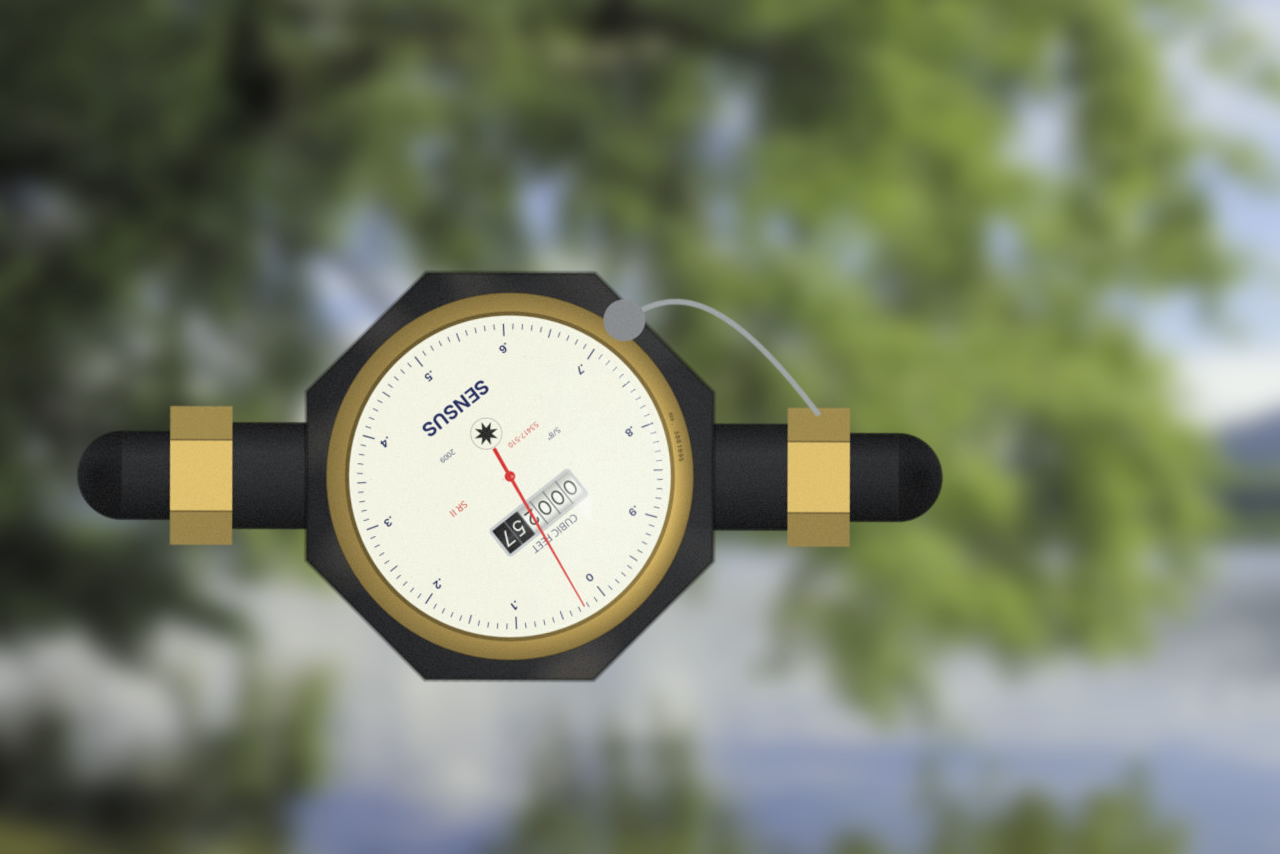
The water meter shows 257.02 (ft³)
